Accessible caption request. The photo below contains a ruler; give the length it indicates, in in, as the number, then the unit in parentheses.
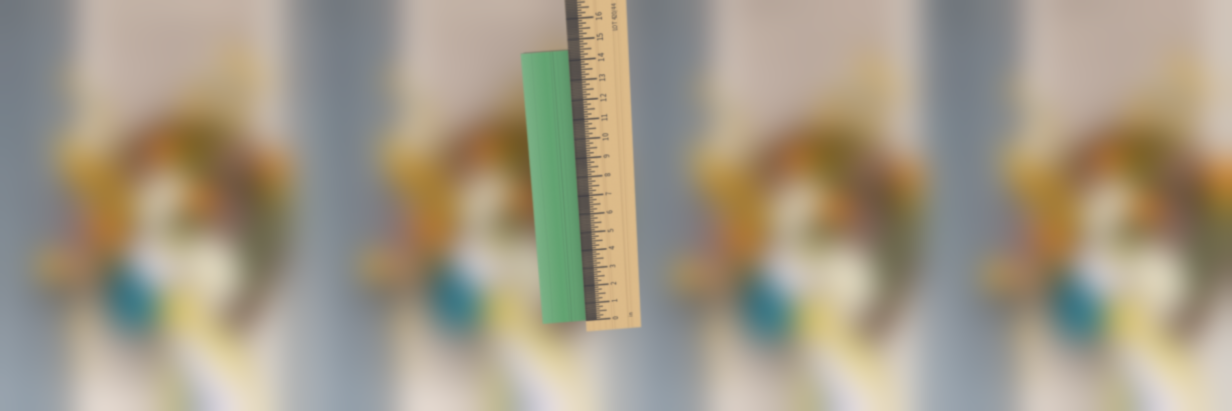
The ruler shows 14.5 (in)
